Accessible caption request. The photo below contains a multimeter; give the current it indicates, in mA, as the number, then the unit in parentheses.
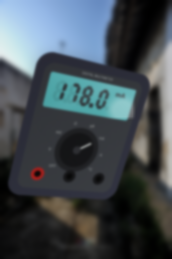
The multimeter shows 178.0 (mA)
